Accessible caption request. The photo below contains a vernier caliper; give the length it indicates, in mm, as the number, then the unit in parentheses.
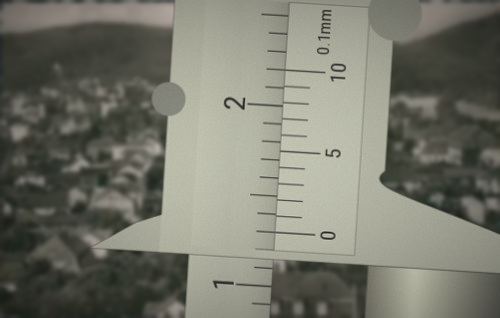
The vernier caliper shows 13.0 (mm)
